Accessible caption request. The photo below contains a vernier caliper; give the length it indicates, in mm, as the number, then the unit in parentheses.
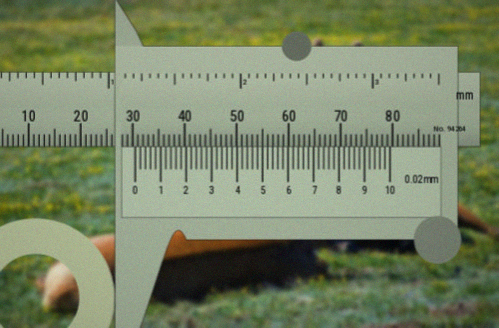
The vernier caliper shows 30.5 (mm)
